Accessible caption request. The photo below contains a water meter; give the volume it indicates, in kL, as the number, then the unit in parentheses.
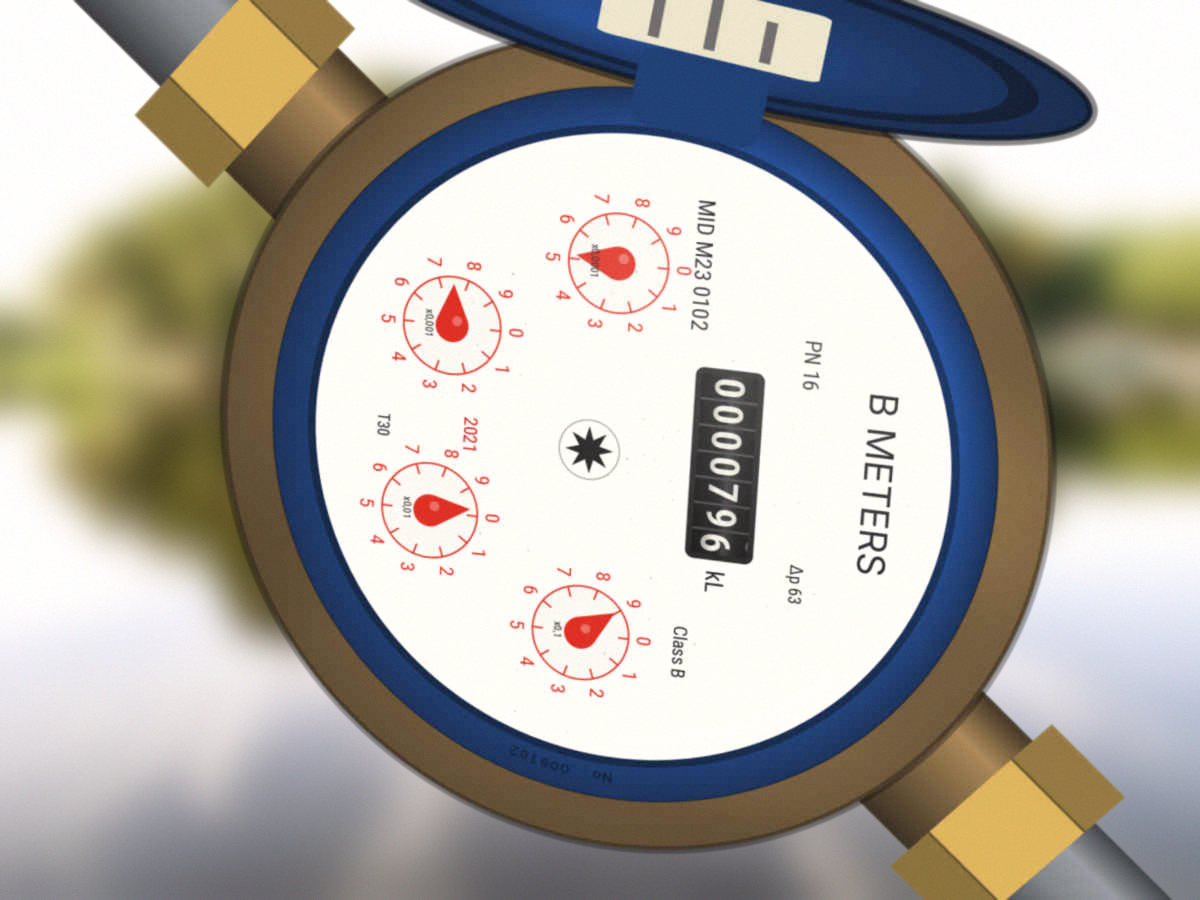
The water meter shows 795.8975 (kL)
